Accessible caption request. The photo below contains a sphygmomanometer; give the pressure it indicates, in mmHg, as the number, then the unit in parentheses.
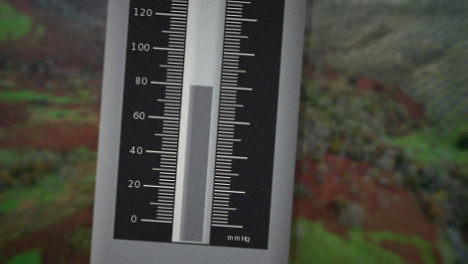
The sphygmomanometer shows 80 (mmHg)
